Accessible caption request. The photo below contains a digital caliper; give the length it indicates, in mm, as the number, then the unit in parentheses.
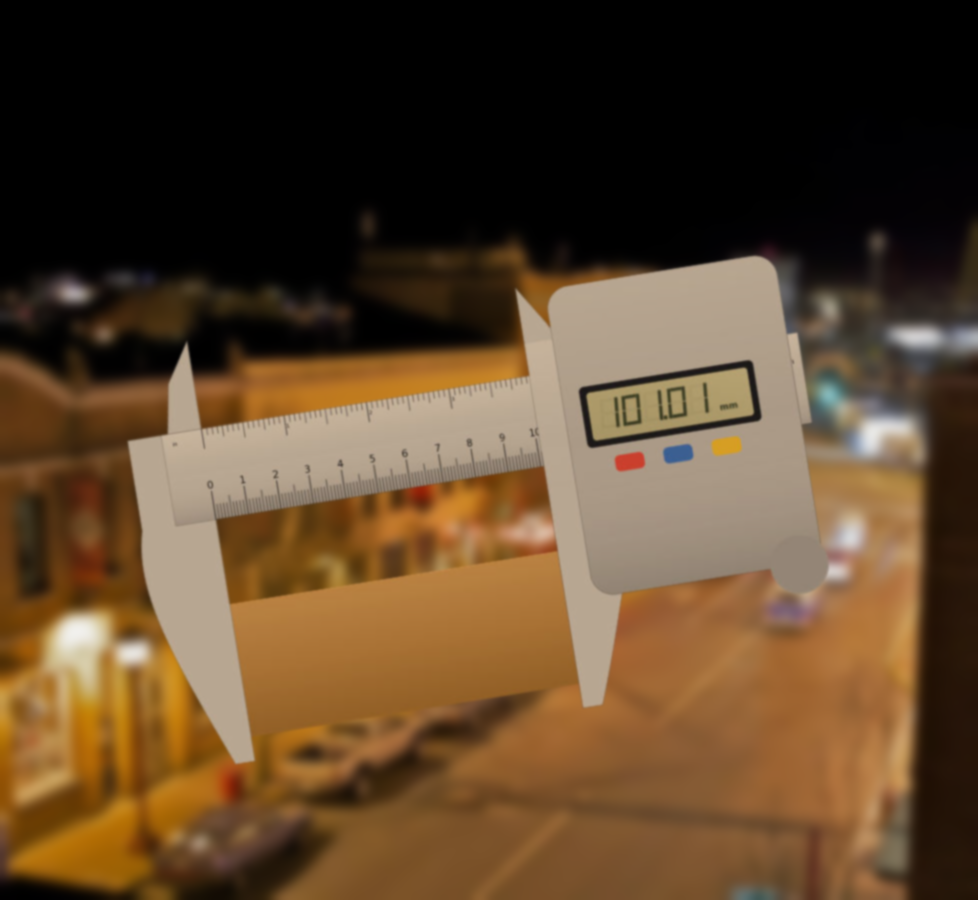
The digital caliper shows 101.01 (mm)
